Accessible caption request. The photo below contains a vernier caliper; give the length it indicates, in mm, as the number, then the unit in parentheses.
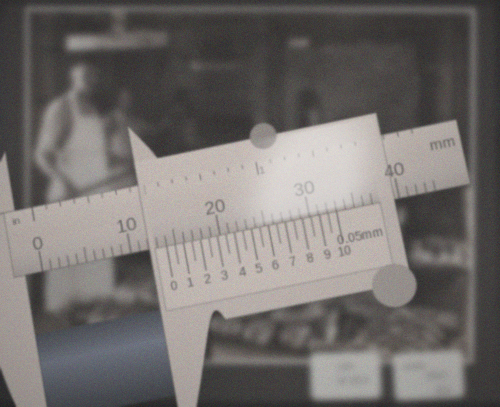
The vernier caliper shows 14.0 (mm)
